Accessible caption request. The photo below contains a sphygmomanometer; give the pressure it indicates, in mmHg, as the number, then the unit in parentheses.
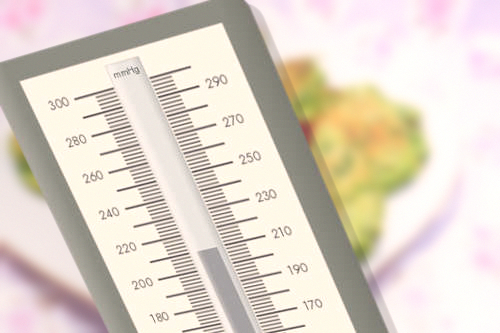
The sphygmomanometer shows 210 (mmHg)
